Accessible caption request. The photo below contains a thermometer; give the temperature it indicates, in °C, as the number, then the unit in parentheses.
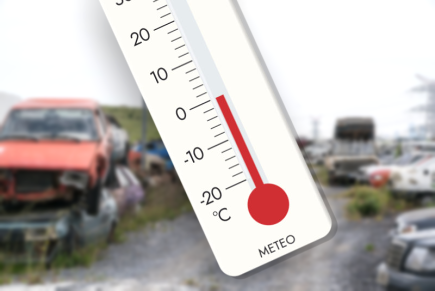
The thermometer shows 0 (°C)
